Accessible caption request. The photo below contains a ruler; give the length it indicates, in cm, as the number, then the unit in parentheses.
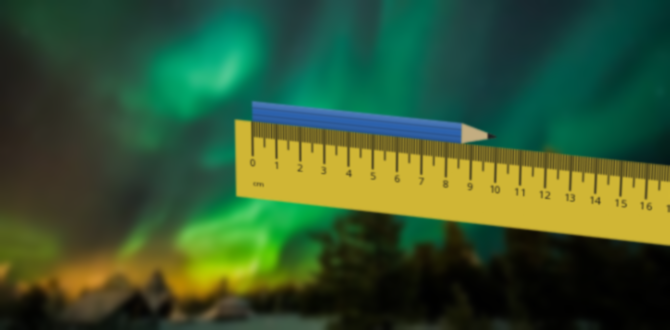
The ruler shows 10 (cm)
